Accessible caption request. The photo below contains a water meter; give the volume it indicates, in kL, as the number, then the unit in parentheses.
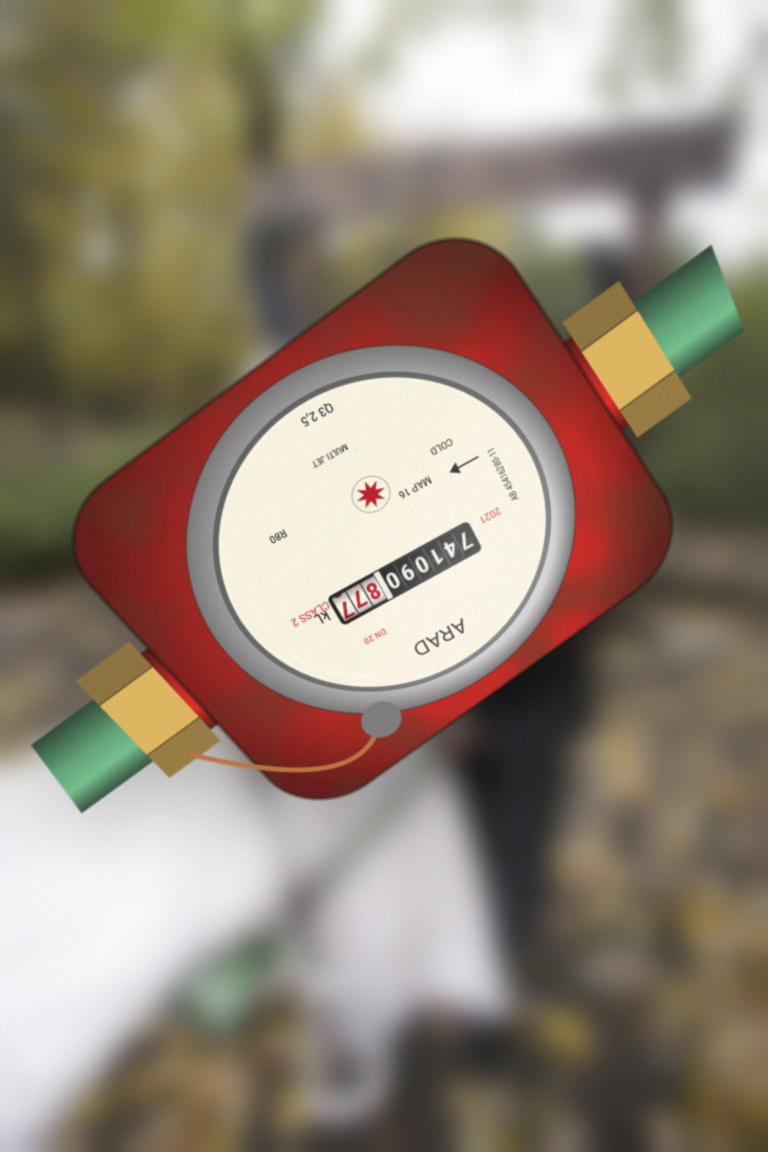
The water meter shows 741090.877 (kL)
